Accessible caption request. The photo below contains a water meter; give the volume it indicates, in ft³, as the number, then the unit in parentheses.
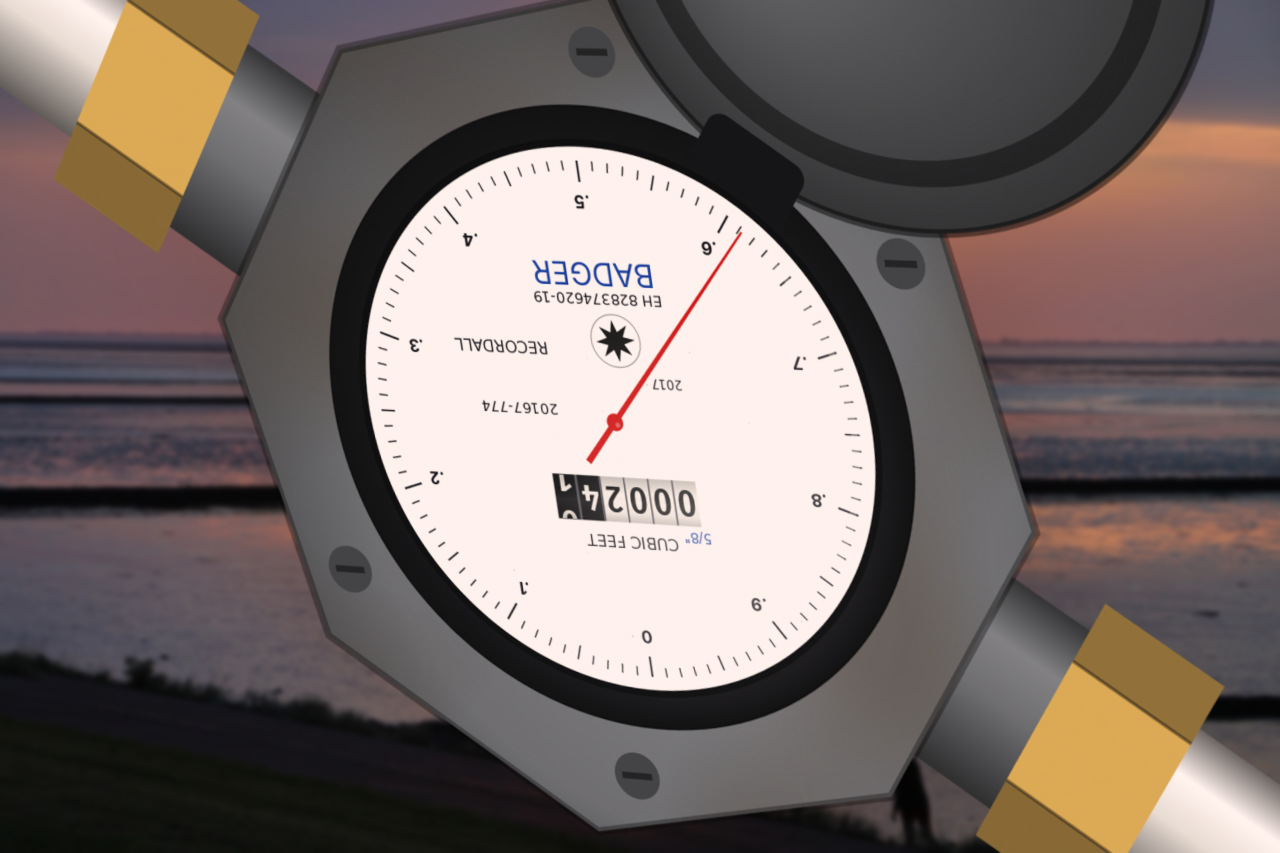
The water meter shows 240.61 (ft³)
